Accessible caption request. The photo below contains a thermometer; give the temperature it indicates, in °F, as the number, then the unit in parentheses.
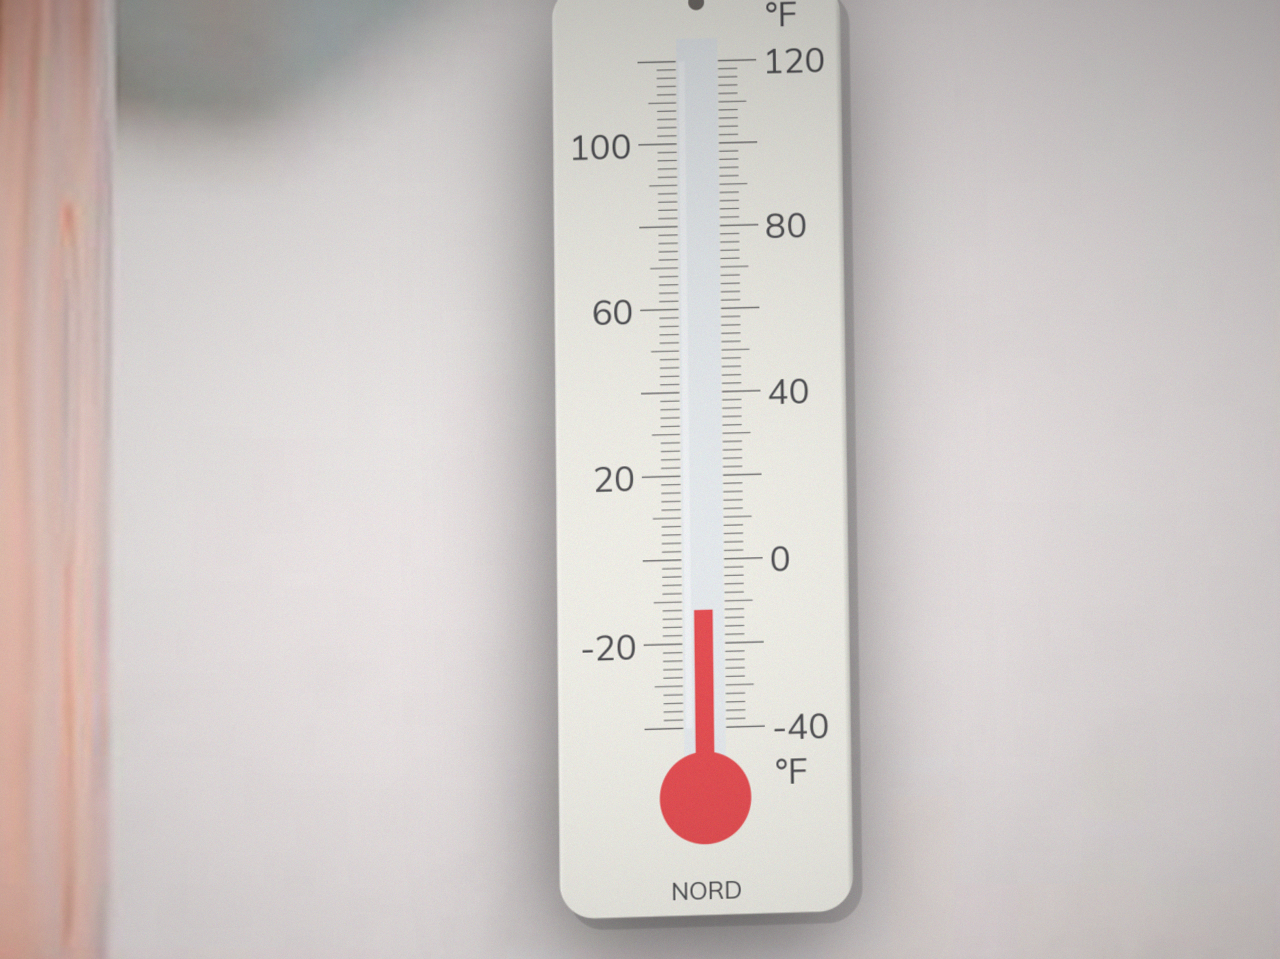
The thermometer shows -12 (°F)
